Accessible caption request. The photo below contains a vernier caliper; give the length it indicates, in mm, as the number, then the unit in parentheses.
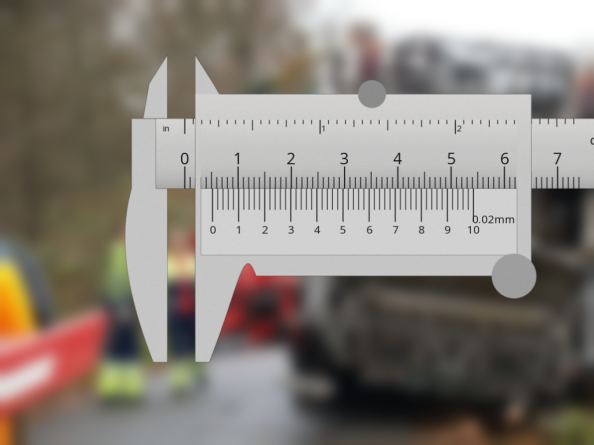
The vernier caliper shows 5.2 (mm)
